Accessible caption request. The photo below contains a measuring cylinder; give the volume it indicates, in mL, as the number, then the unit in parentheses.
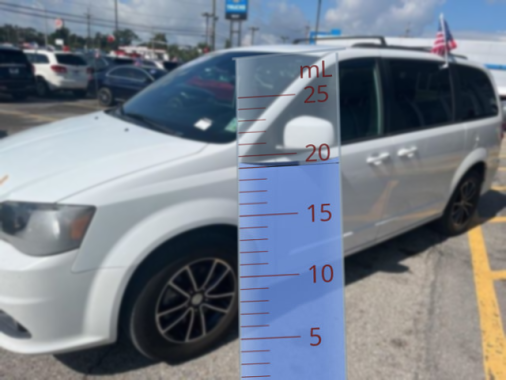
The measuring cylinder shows 19 (mL)
